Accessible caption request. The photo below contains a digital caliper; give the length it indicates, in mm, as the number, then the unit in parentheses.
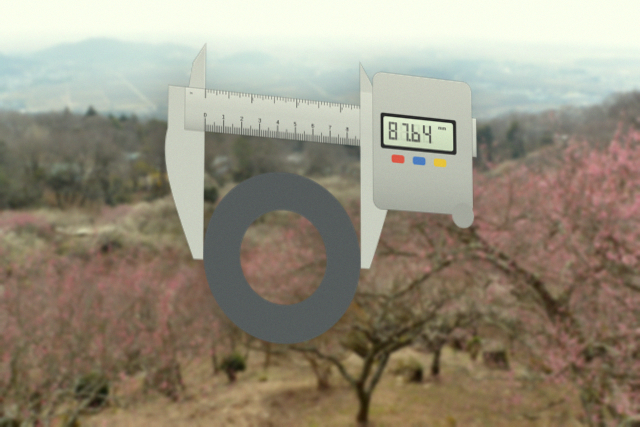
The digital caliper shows 87.64 (mm)
